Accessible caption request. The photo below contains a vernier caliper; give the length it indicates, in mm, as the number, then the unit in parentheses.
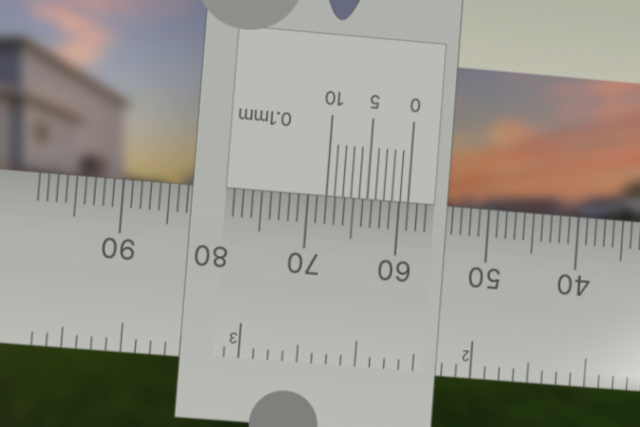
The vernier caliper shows 59.0 (mm)
